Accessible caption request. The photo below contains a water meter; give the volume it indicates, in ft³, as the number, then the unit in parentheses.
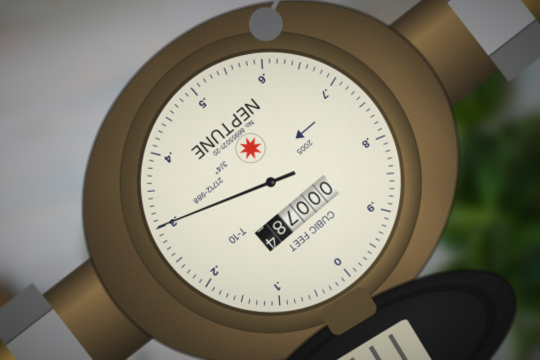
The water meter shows 784.30 (ft³)
